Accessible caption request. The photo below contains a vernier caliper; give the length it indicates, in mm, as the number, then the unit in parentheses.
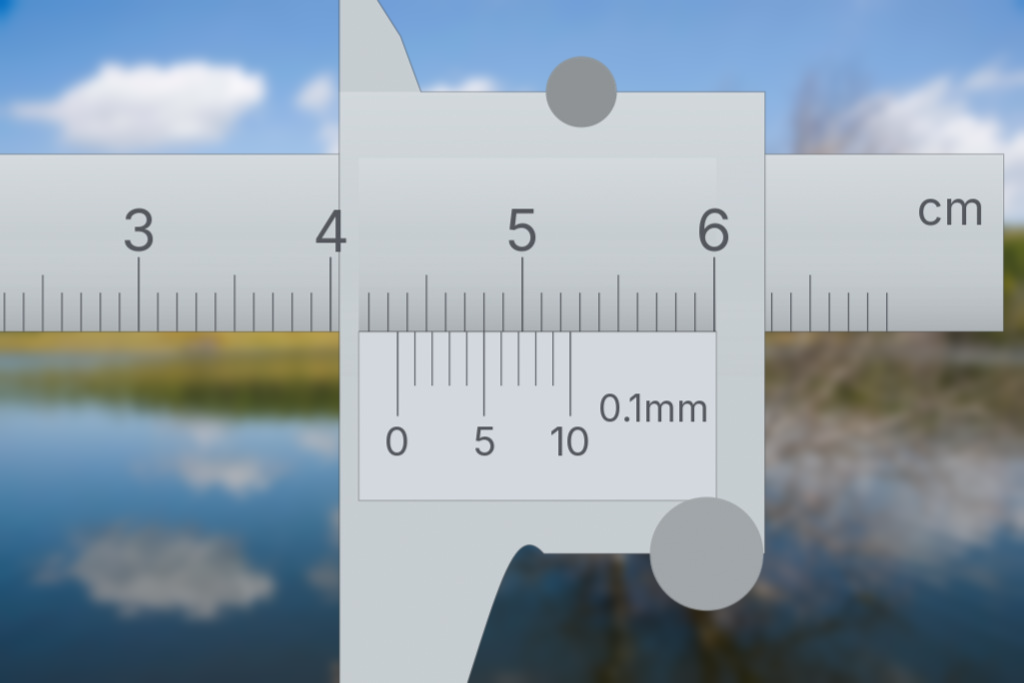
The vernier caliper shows 43.5 (mm)
